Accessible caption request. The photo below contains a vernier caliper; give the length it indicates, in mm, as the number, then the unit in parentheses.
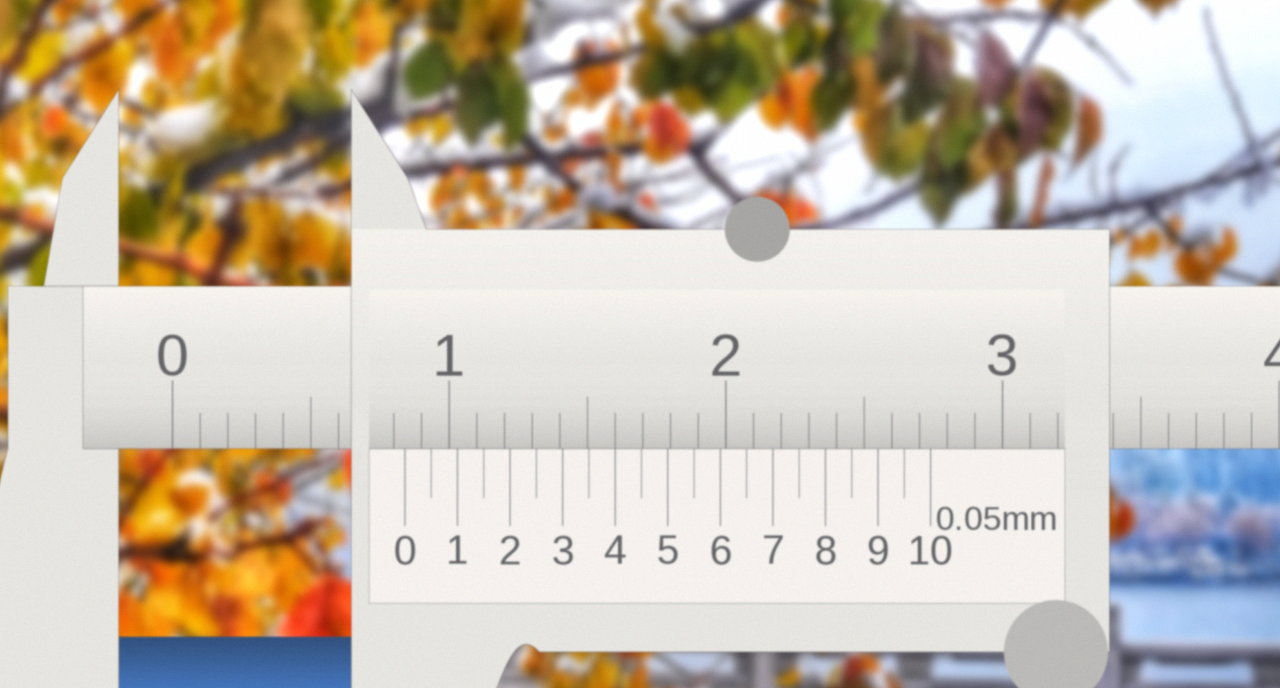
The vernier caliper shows 8.4 (mm)
